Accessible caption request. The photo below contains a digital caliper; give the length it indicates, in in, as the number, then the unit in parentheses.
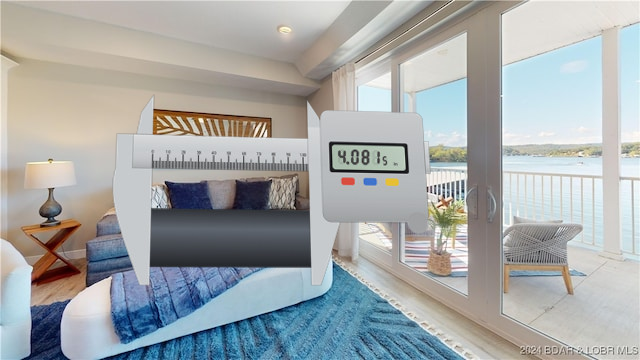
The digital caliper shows 4.0815 (in)
